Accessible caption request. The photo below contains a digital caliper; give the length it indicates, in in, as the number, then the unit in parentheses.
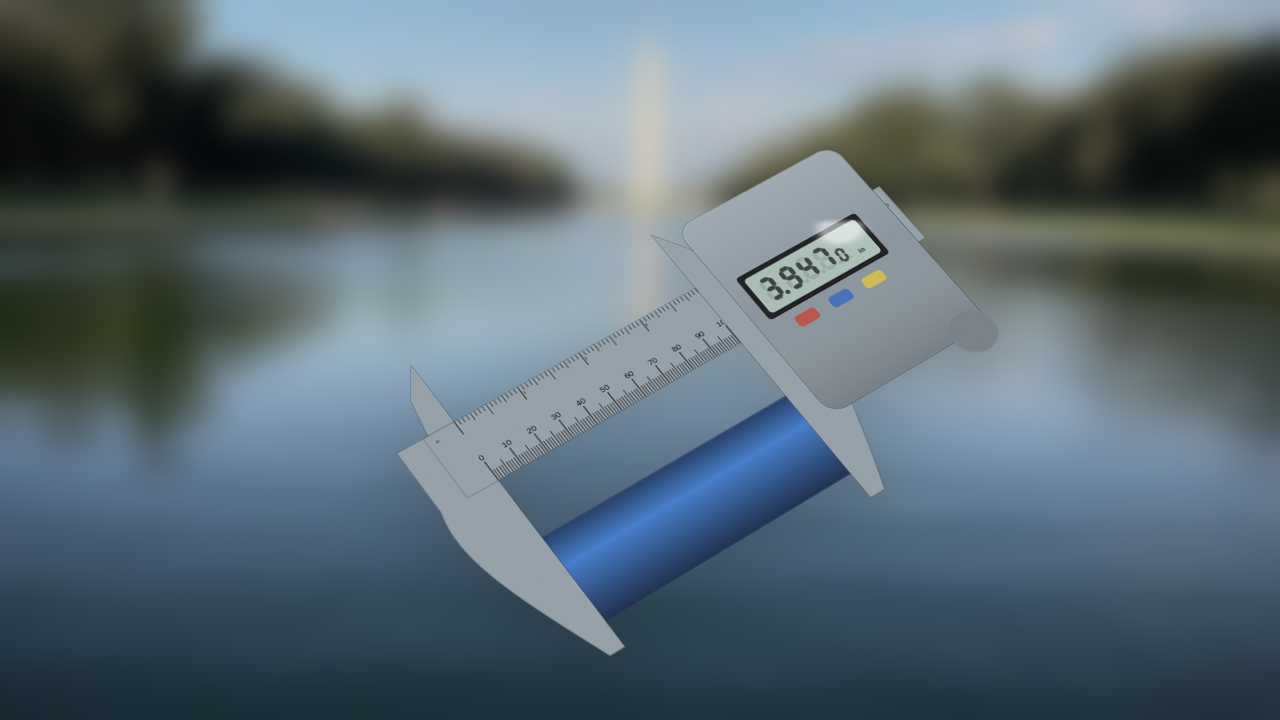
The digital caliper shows 3.9470 (in)
